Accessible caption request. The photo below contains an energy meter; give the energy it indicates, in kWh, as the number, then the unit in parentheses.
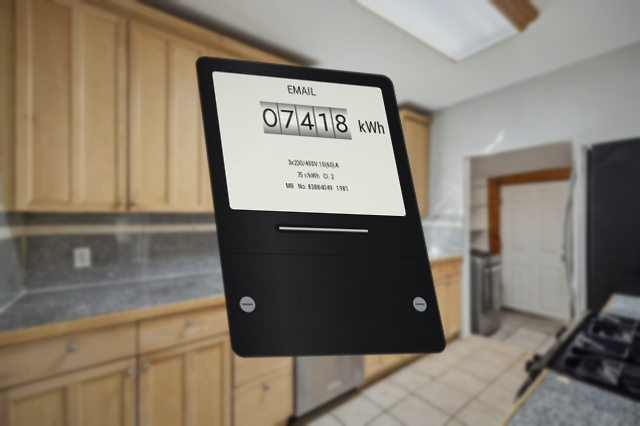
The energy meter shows 7418 (kWh)
